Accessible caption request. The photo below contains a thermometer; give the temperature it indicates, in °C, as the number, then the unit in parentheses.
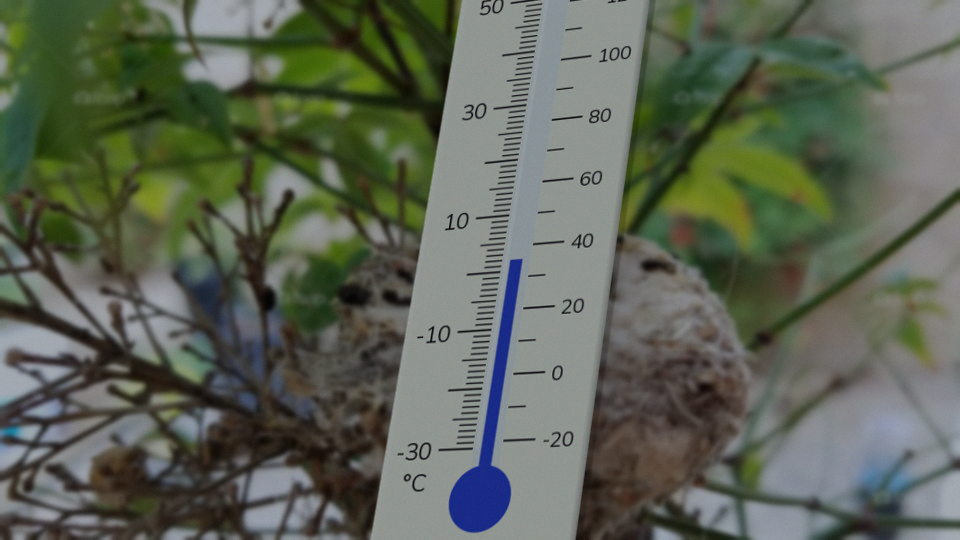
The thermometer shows 2 (°C)
